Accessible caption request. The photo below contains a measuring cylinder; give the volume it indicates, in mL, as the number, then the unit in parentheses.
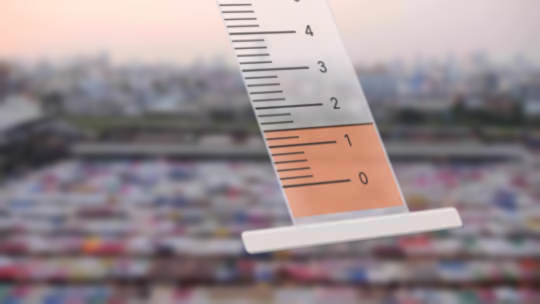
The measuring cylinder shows 1.4 (mL)
